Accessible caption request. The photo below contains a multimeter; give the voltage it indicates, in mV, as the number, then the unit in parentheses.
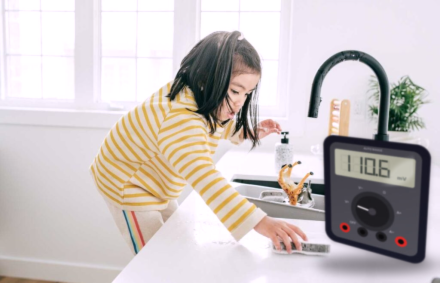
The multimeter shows 110.6 (mV)
